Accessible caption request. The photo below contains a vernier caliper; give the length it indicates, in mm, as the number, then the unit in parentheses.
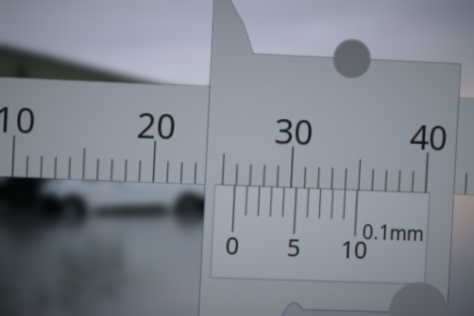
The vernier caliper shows 25.9 (mm)
